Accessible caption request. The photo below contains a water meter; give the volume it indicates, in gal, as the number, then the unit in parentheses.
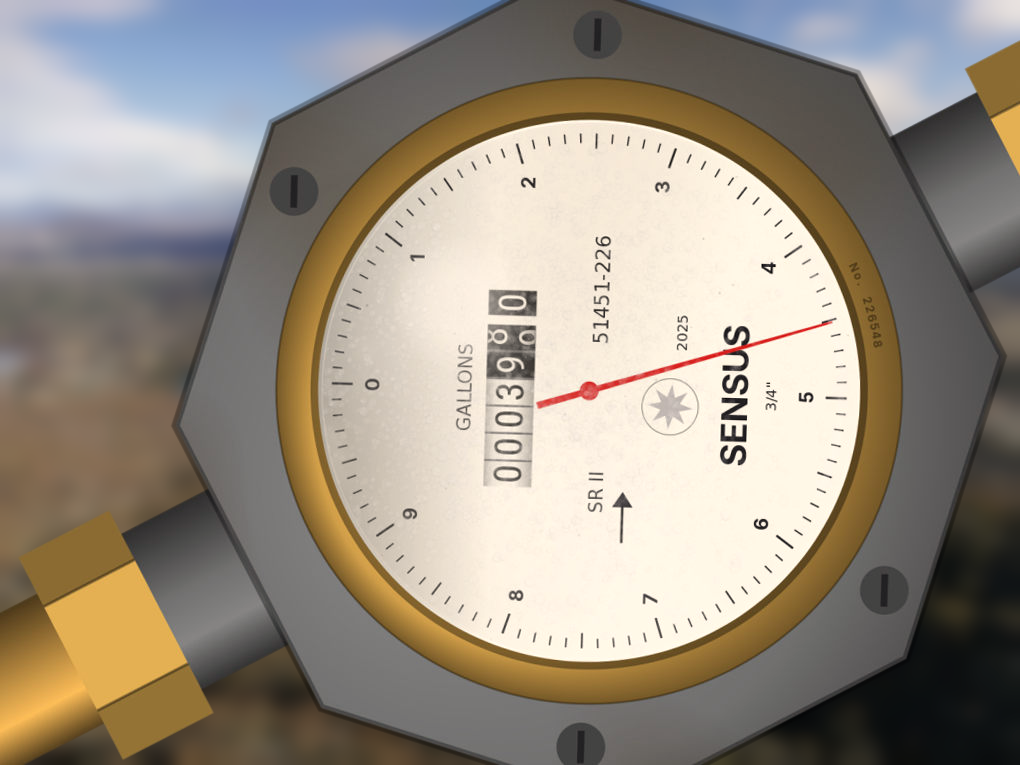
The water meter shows 3984.5 (gal)
